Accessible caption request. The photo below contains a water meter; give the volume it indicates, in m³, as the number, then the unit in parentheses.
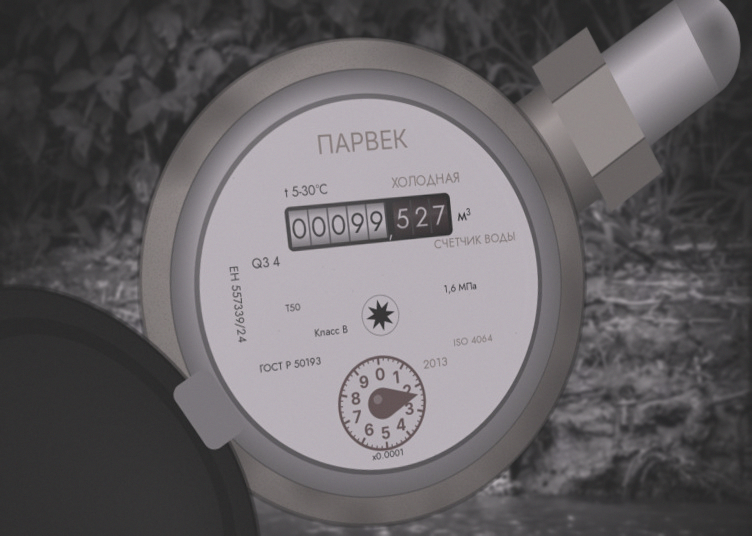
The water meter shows 99.5272 (m³)
